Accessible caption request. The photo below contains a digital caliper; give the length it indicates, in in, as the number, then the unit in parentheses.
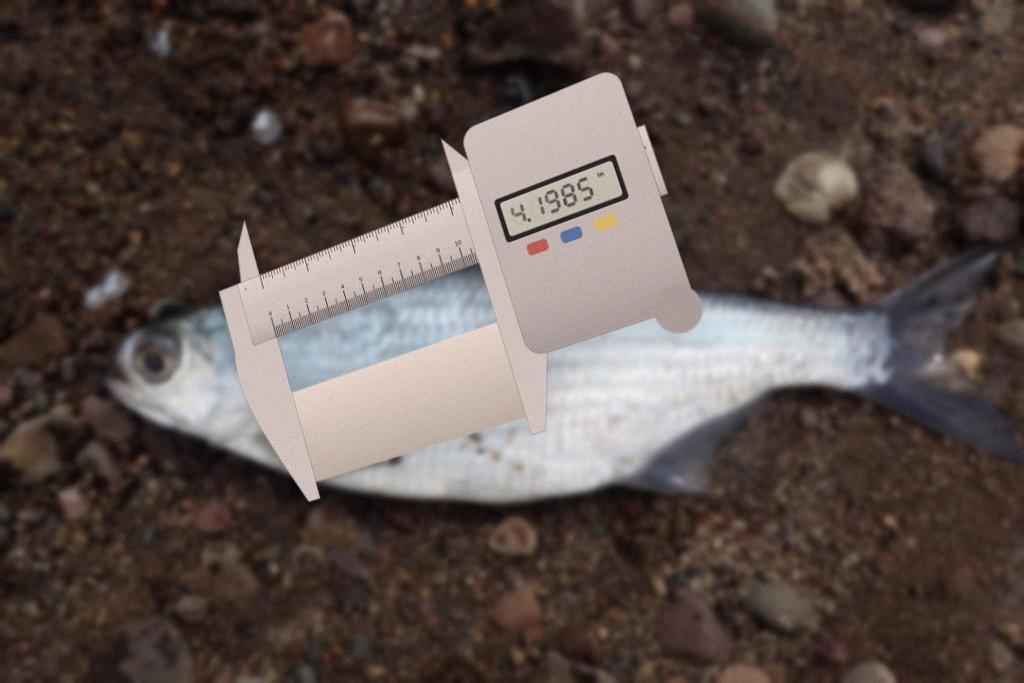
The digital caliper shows 4.1985 (in)
